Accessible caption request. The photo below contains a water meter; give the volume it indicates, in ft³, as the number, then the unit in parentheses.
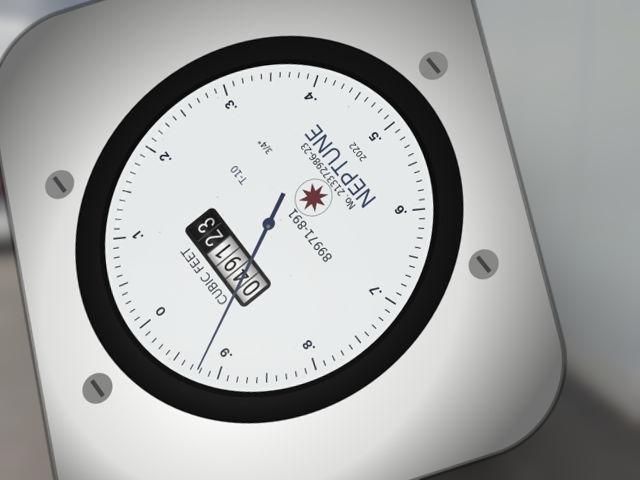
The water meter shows 49122.92 (ft³)
